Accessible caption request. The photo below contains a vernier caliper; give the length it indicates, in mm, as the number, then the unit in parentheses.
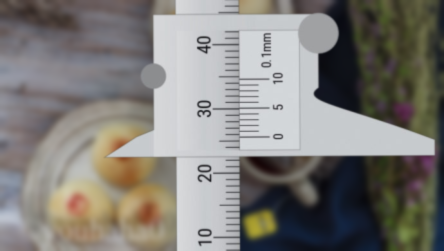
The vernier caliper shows 25.6 (mm)
